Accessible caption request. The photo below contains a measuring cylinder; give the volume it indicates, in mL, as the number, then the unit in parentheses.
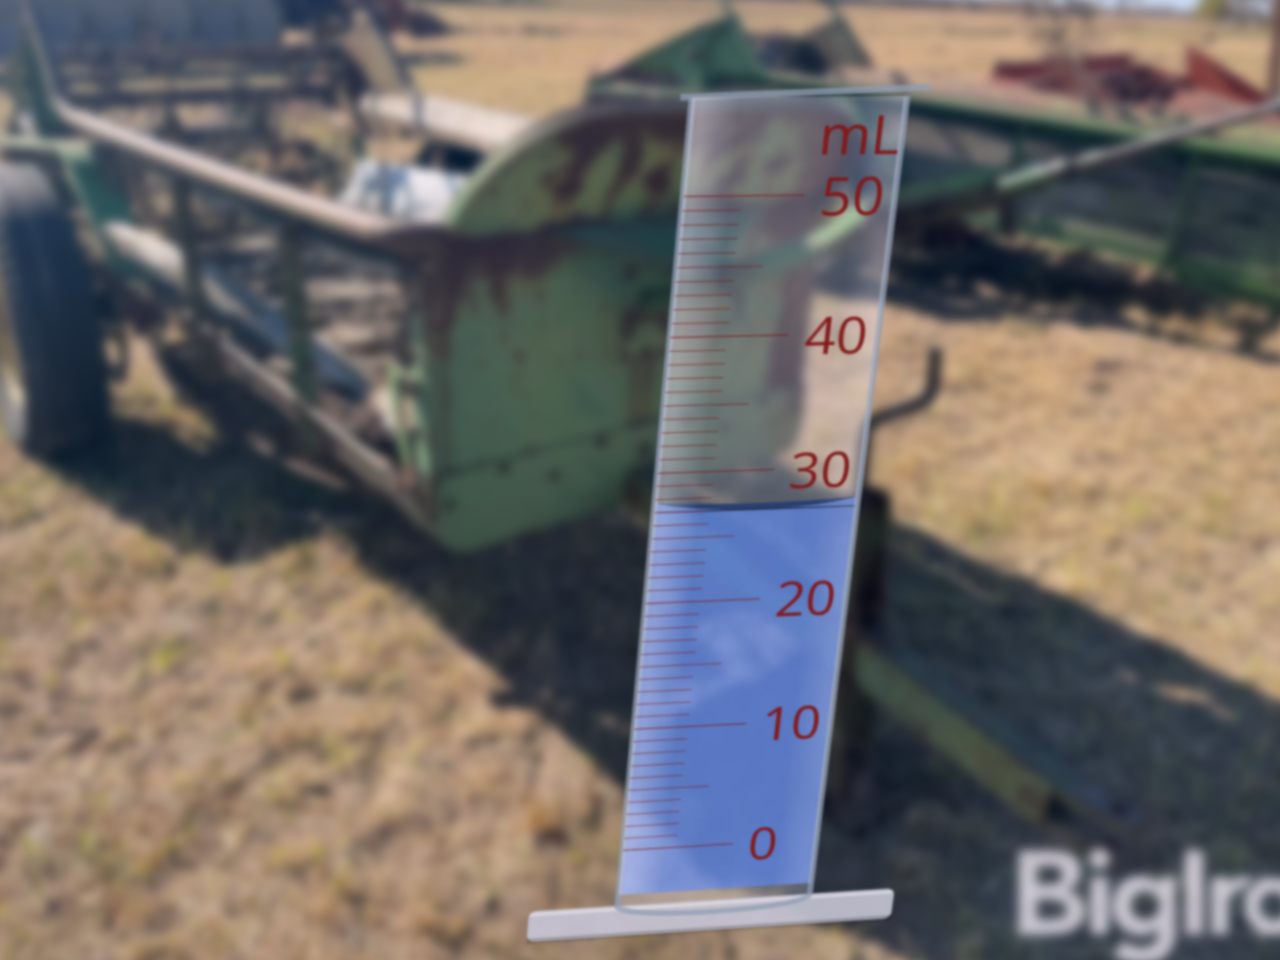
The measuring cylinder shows 27 (mL)
